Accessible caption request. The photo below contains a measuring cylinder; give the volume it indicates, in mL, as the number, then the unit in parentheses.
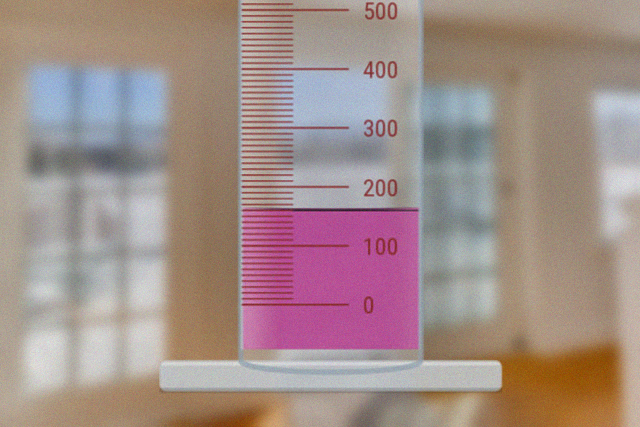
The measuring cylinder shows 160 (mL)
